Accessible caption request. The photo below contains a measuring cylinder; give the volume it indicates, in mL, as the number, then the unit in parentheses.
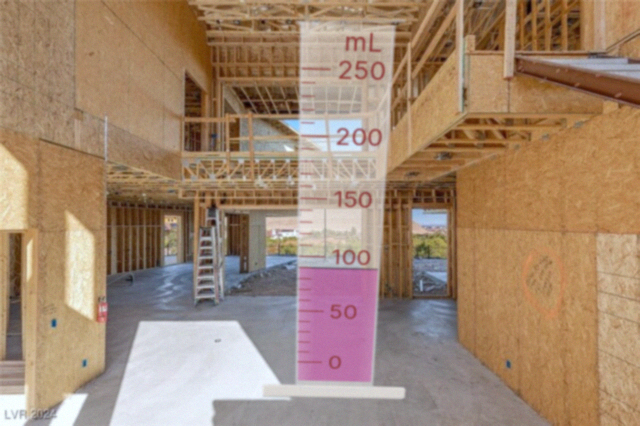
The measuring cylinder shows 90 (mL)
